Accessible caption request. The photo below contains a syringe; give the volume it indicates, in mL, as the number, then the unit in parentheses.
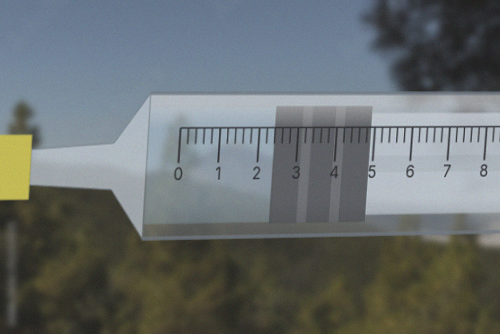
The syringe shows 2.4 (mL)
